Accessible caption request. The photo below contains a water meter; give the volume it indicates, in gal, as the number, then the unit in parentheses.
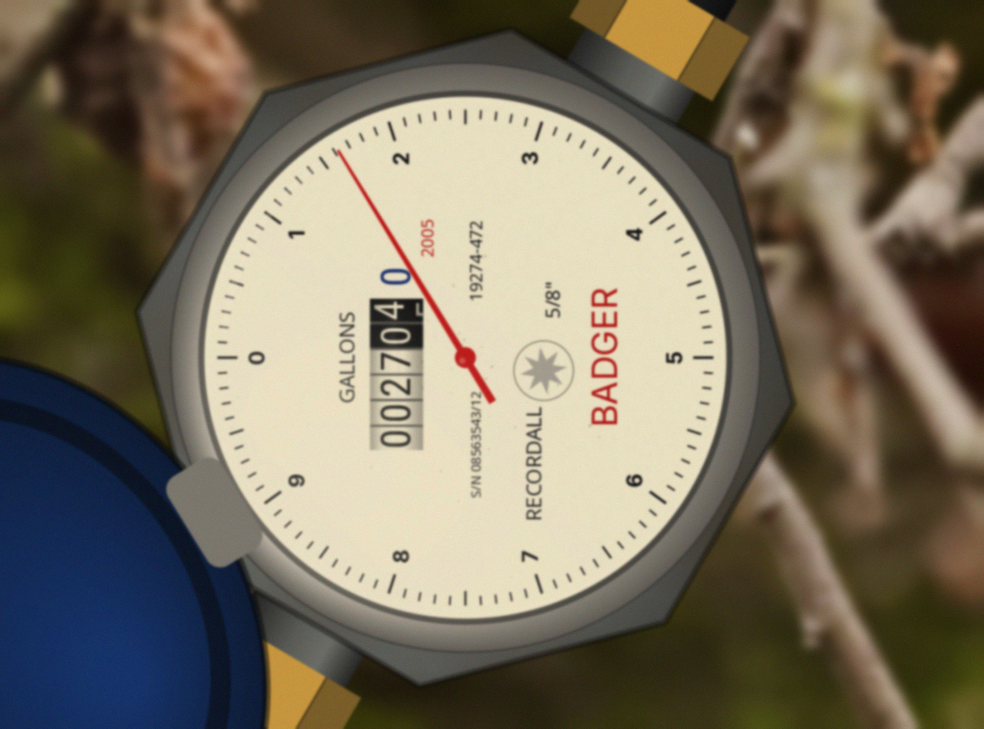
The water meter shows 27041.6 (gal)
